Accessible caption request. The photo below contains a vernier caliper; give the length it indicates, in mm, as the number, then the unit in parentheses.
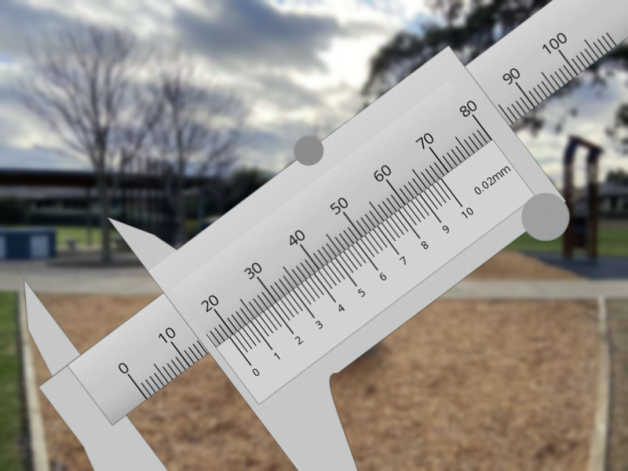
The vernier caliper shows 19.2 (mm)
